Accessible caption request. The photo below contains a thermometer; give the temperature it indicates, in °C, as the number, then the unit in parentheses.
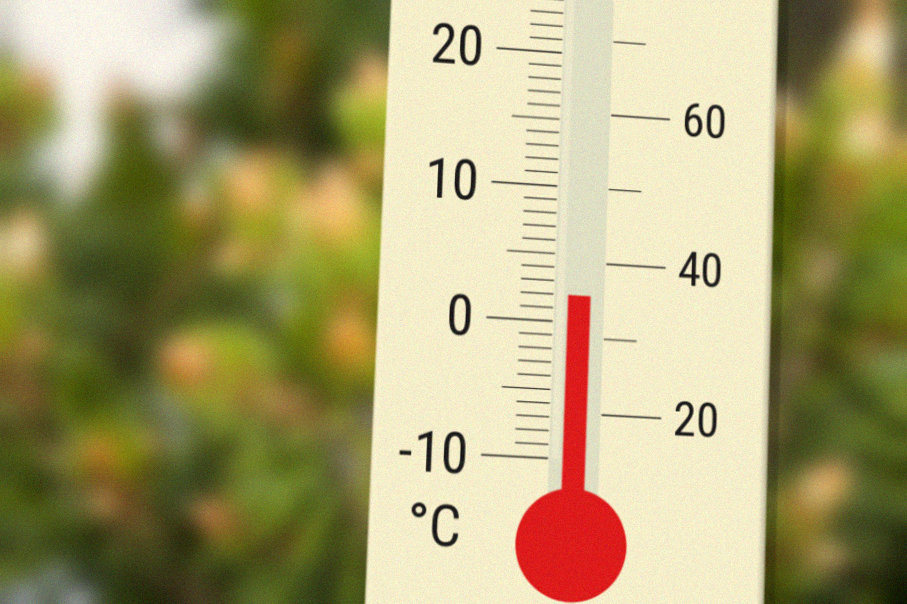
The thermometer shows 2 (°C)
